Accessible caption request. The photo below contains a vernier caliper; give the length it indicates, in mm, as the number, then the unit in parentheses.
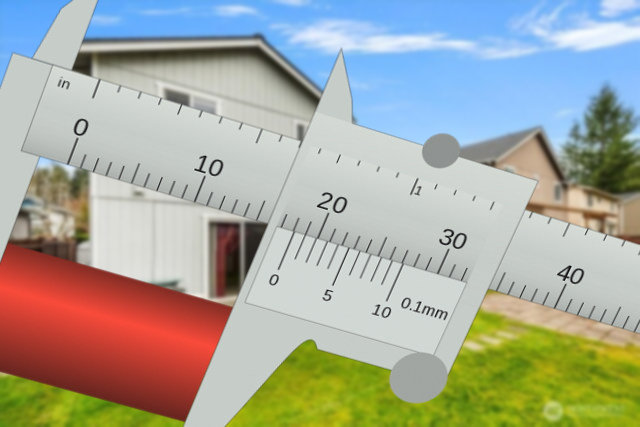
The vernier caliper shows 18.1 (mm)
